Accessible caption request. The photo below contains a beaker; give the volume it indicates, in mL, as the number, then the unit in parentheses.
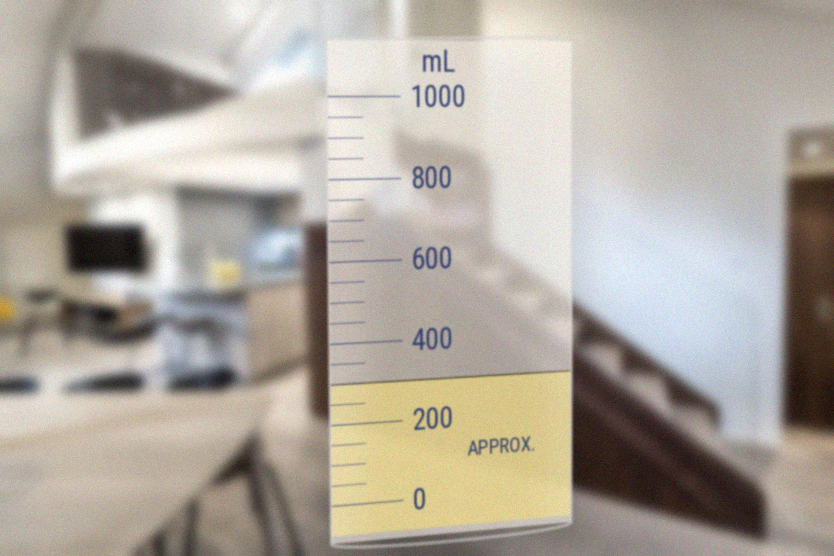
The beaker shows 300 (mL)
